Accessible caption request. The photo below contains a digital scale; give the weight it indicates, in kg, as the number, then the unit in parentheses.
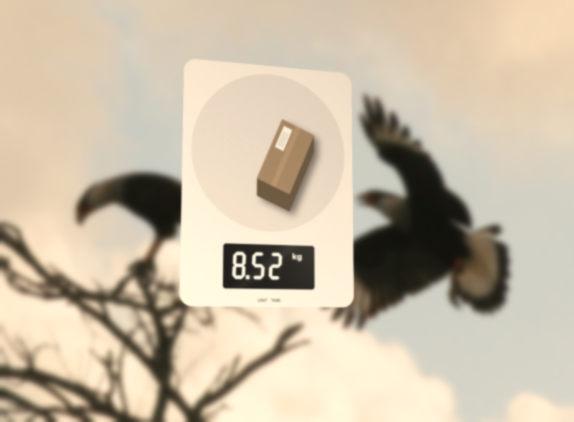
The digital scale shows 8.52 (kg)
